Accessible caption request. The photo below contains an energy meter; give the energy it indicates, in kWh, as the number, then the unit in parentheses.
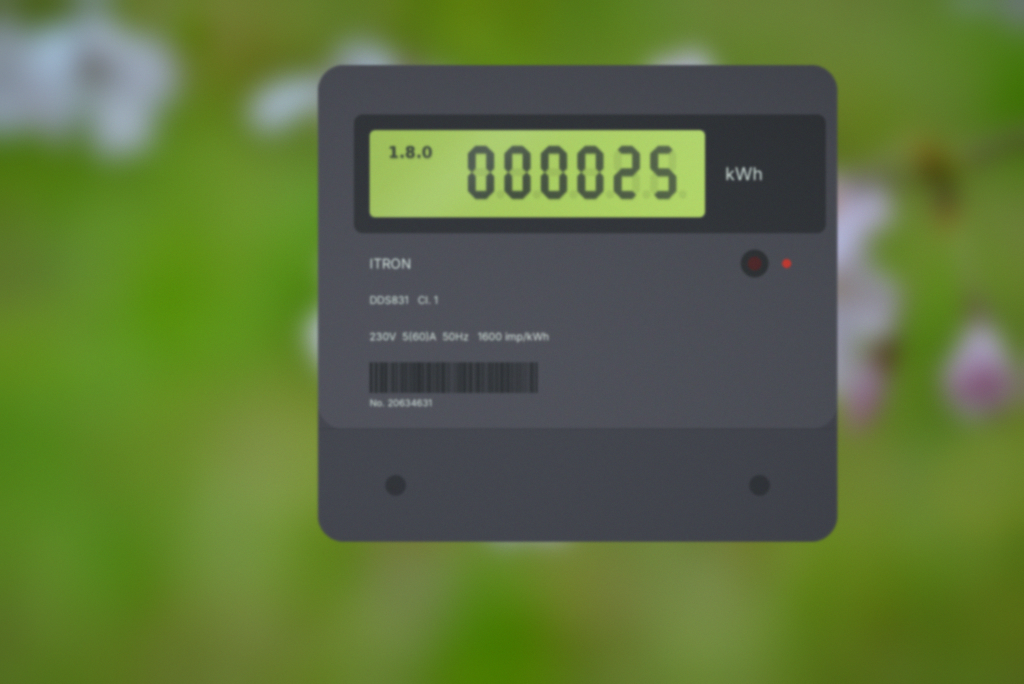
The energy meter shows 25 (kWh)
